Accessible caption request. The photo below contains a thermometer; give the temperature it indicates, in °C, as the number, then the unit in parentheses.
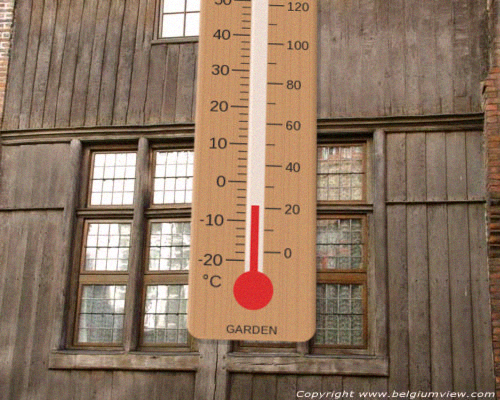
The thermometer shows -6 (°C)
